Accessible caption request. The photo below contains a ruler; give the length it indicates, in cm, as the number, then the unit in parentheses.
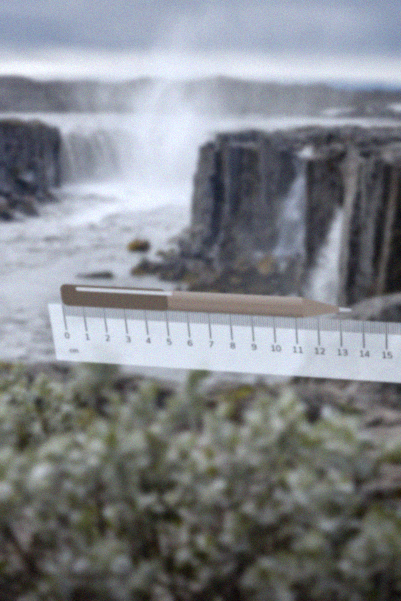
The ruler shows 13.5 (cm)
